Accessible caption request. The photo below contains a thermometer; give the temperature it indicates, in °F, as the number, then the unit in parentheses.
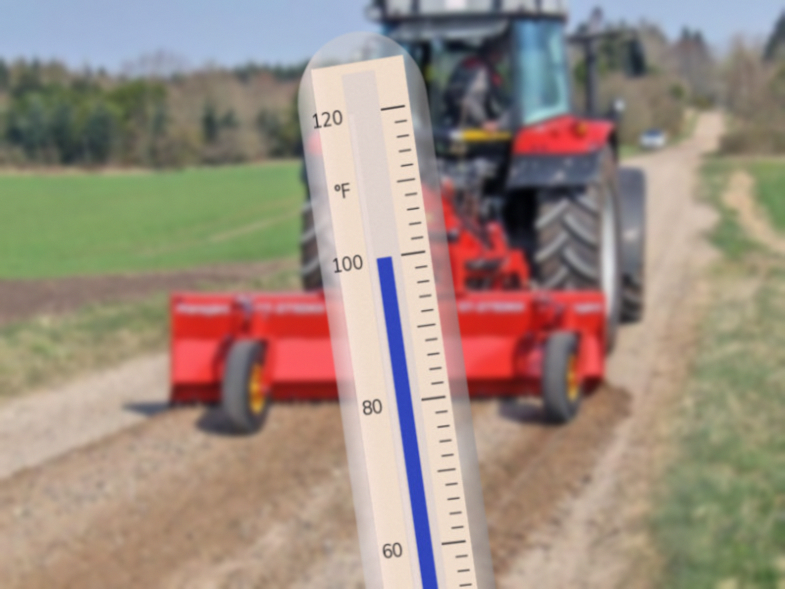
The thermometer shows 100 (°F)
